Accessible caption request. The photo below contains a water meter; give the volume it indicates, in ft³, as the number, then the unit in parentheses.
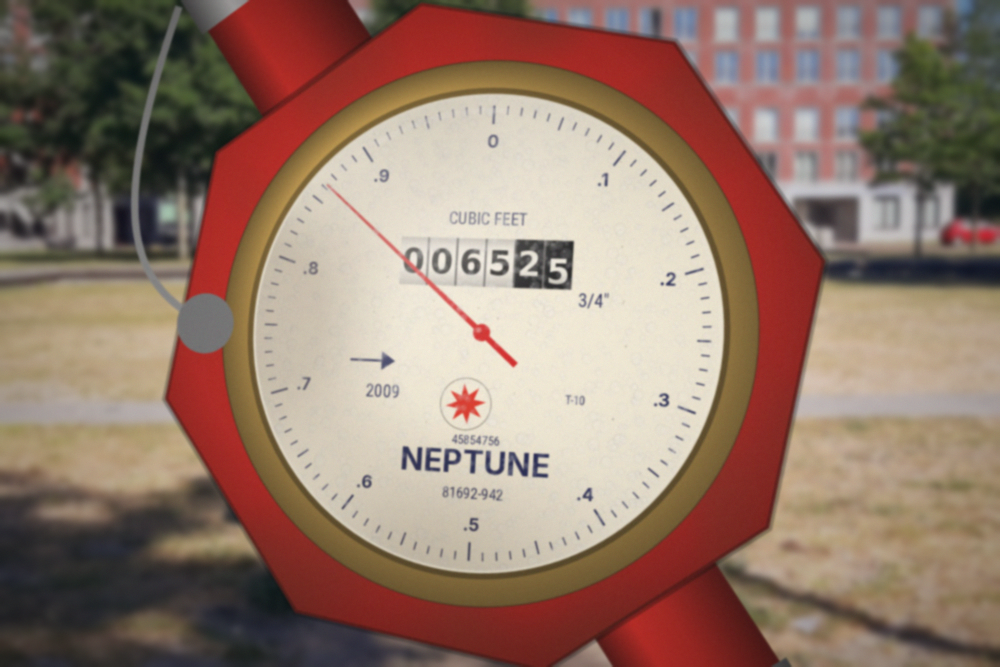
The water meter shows 6524.86 (ft³)
